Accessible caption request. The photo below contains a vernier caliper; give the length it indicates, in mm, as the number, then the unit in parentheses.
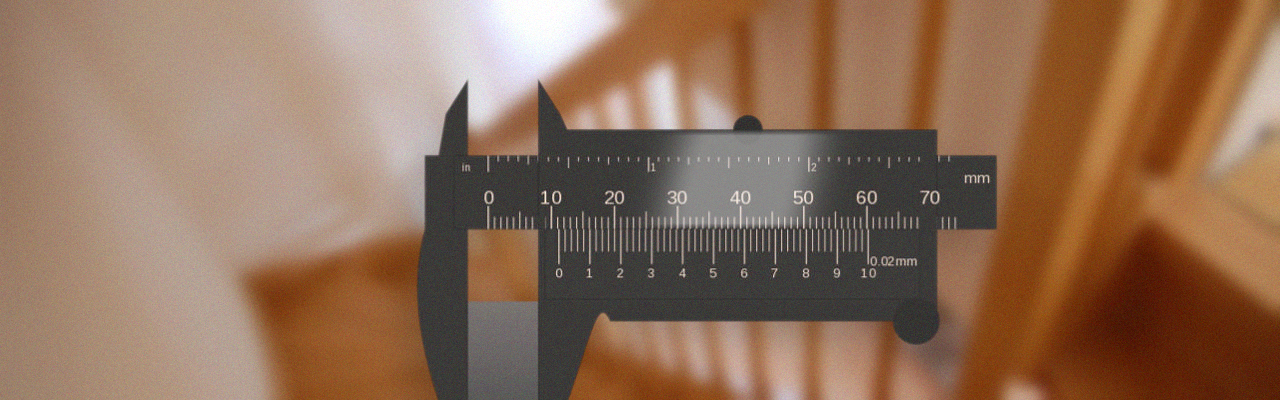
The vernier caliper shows 11.2 (mm)
